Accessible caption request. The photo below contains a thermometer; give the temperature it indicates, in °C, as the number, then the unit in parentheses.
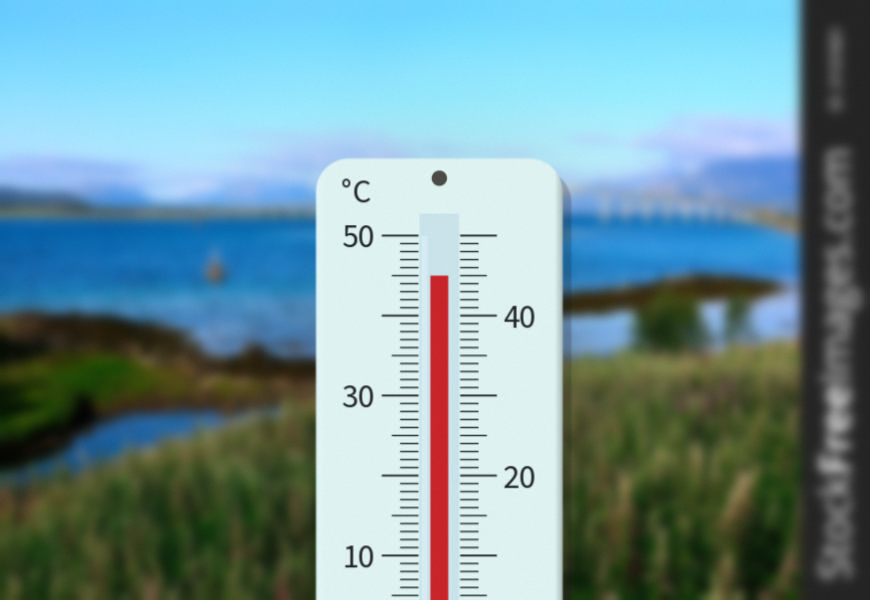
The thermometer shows 45 (°C)
